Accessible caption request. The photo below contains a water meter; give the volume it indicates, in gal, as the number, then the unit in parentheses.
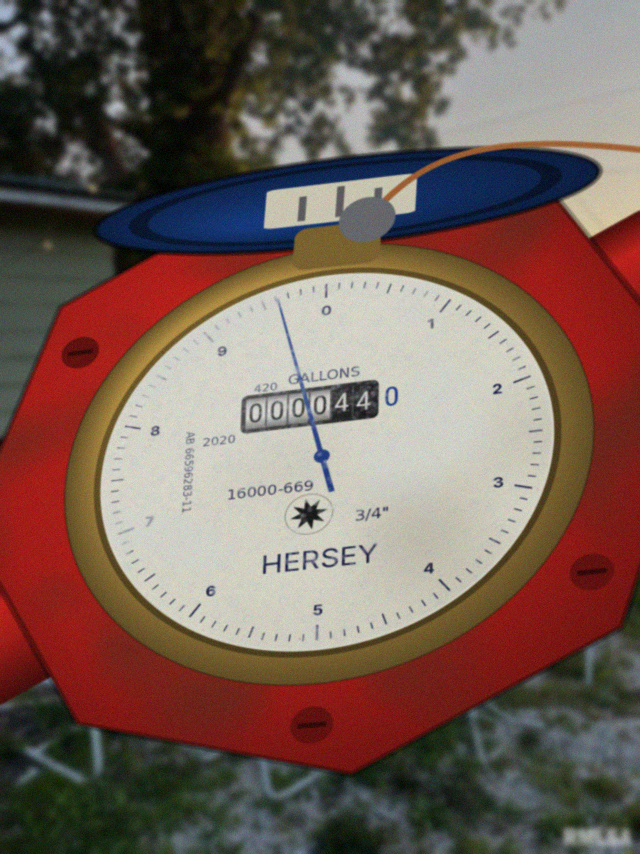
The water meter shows 439.6 (gal)
